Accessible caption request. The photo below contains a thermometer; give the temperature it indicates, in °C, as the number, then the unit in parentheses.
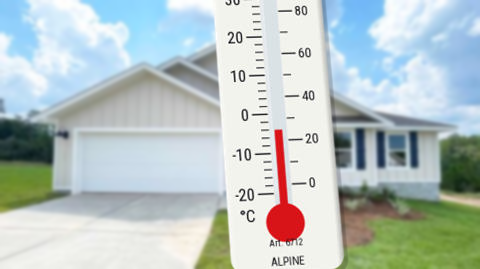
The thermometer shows -4 (°C)
